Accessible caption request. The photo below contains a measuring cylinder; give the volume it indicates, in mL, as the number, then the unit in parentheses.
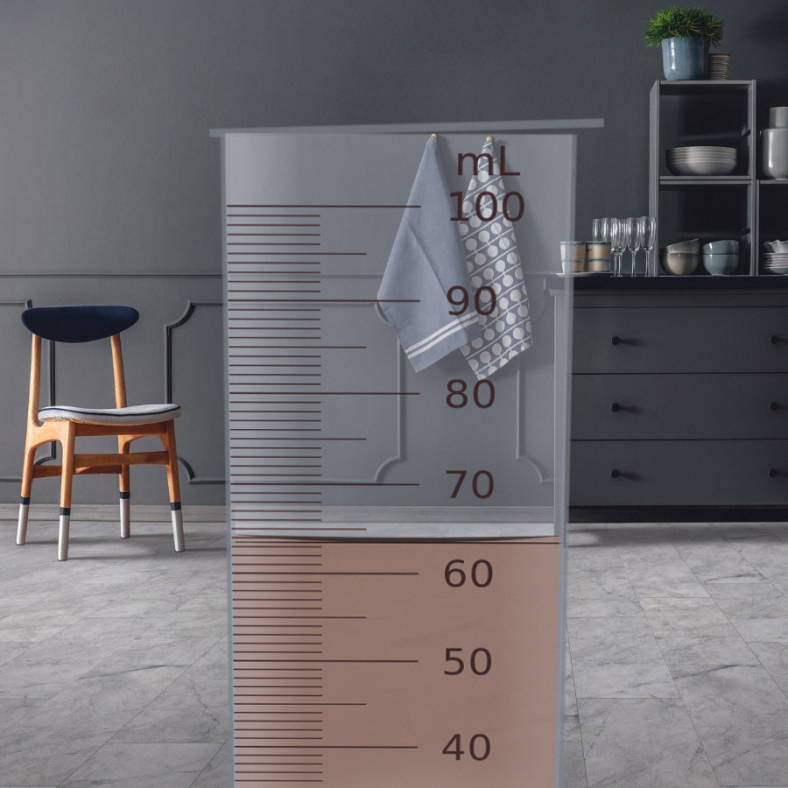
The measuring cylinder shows 63.5 (mL)
